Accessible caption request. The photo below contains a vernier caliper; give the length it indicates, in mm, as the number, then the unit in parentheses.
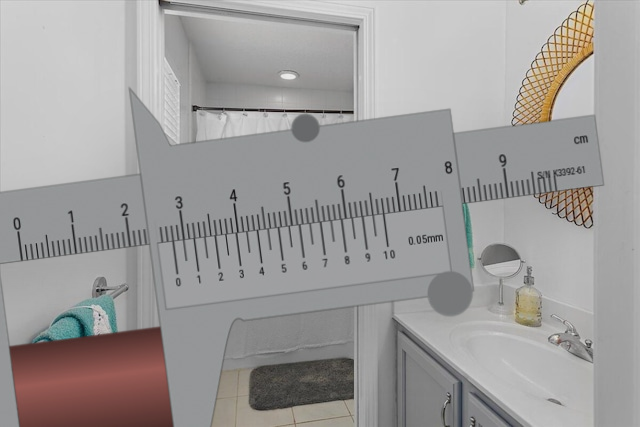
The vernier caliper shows 28.0 (mm)
